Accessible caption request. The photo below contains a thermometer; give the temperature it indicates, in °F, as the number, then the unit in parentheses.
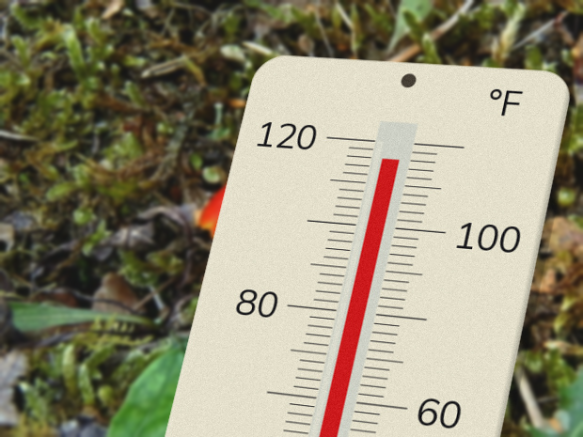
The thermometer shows 116 (°F)
